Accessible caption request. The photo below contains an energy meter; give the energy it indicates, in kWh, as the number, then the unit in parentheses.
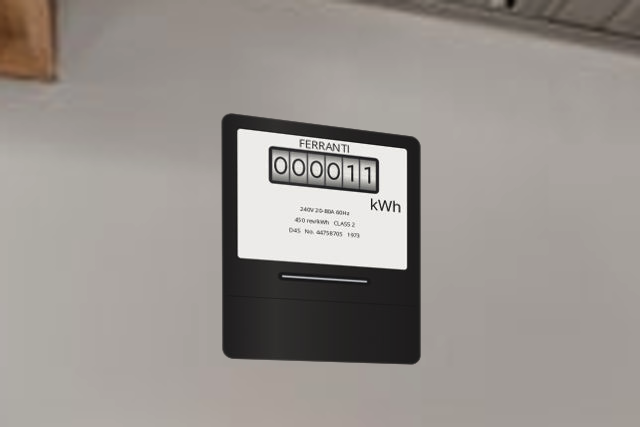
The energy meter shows 11 (kWh)
